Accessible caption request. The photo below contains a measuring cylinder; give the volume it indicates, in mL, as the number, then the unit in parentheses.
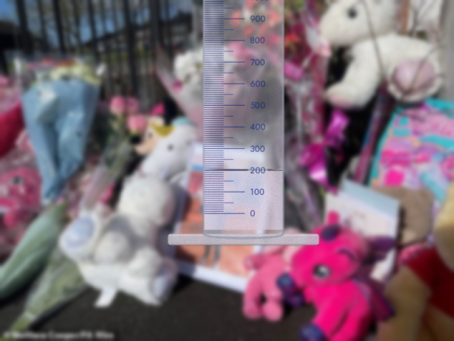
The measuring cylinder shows 200 (mL)
